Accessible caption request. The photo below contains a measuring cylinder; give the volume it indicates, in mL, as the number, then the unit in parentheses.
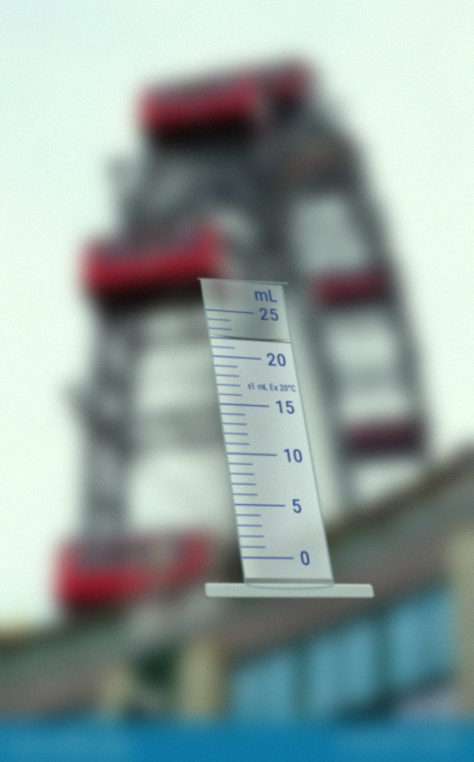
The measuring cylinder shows 22 (mL)
